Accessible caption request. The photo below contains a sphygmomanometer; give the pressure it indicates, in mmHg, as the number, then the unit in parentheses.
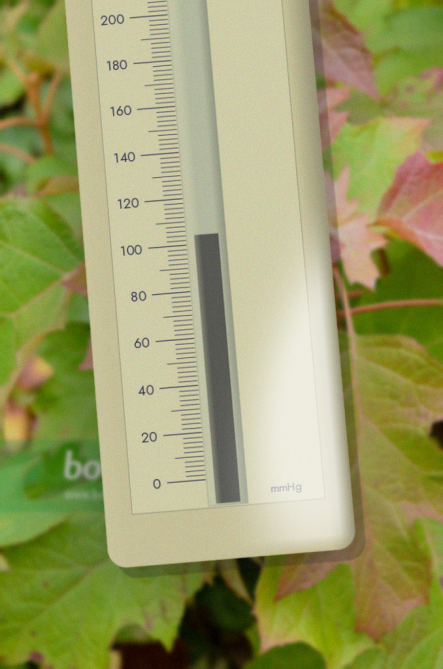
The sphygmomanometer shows 104 (mmHg)
